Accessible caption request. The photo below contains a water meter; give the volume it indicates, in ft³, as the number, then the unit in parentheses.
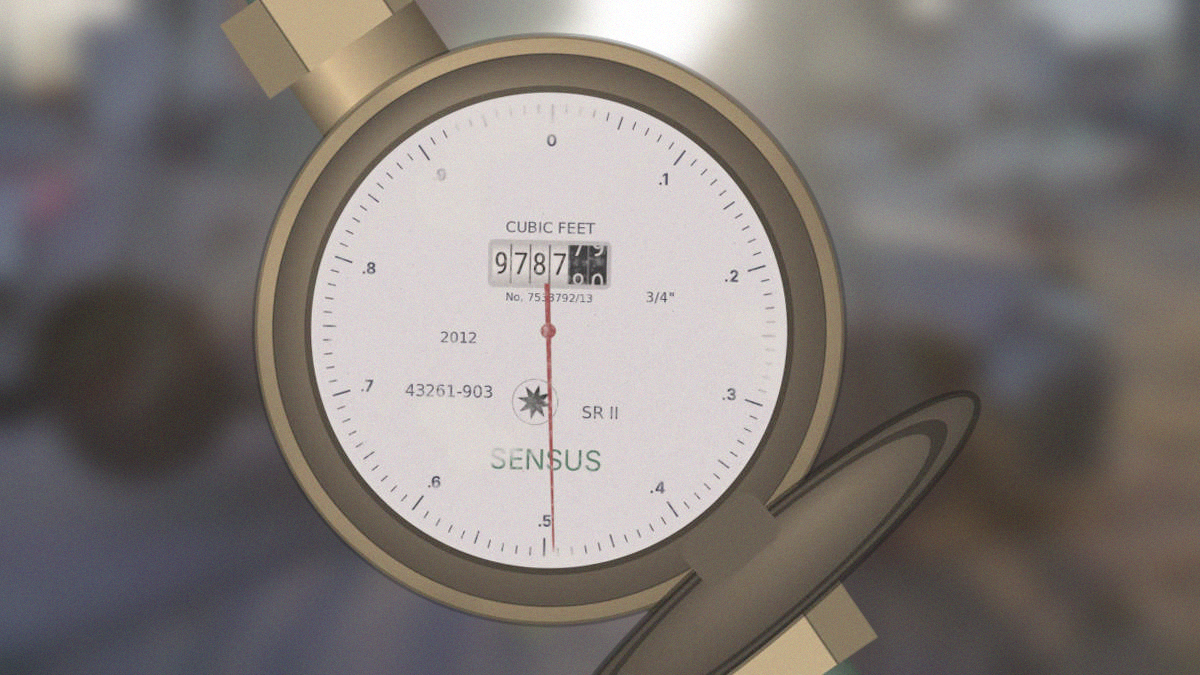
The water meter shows 978779.49 (ft³)
